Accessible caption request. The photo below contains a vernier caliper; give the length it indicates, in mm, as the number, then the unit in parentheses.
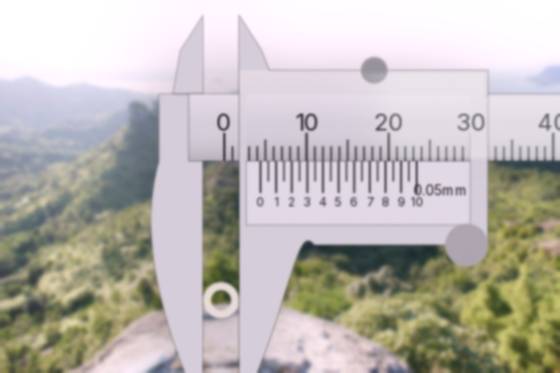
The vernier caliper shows 4.4 (mm)
